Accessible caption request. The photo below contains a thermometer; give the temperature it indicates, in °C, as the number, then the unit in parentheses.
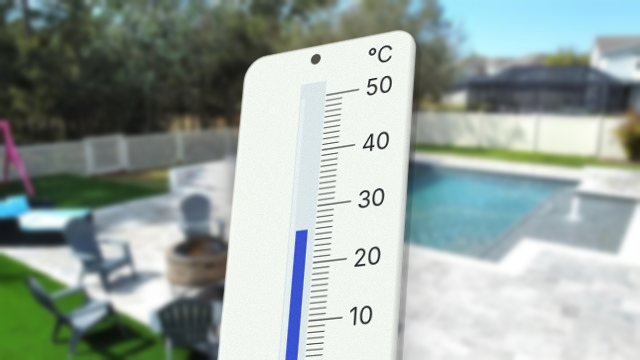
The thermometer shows 26 (°C)
